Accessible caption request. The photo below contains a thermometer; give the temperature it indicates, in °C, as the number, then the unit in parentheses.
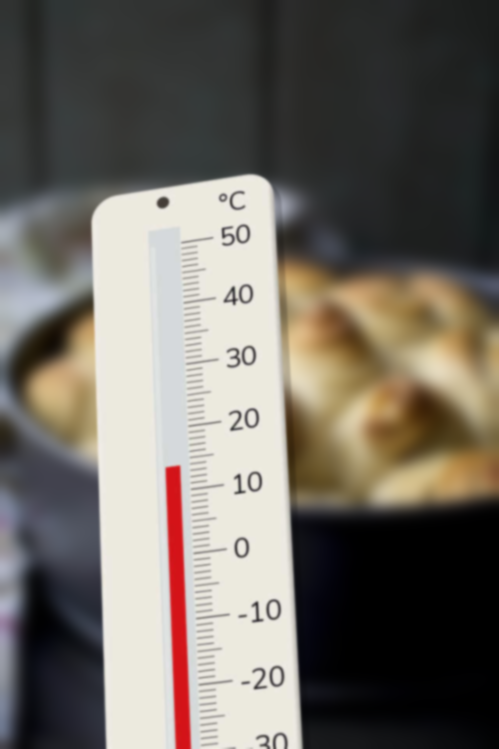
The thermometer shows 14 (°C)
